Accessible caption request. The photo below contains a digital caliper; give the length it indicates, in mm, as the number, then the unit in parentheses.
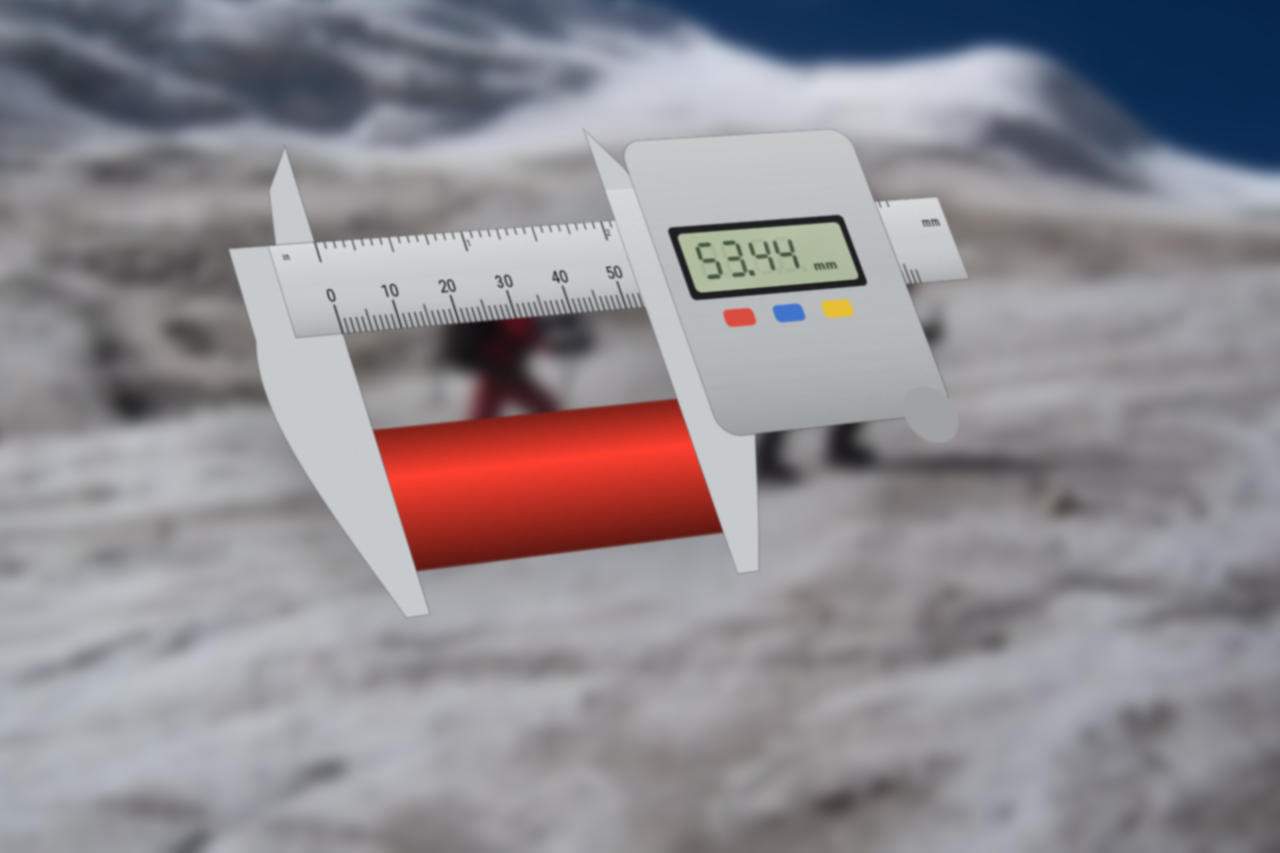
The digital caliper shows 53.44 (mm)
